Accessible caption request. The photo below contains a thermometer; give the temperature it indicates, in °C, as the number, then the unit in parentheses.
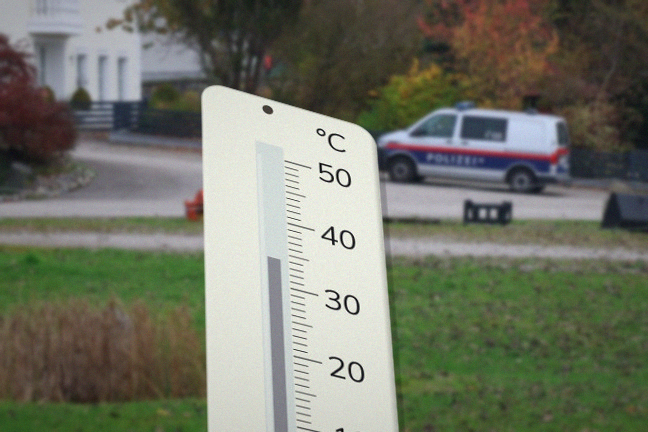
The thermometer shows 34 (°C)
